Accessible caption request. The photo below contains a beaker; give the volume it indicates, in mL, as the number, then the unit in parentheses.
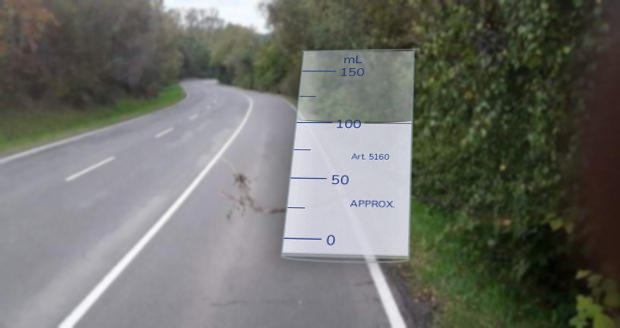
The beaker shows 100 (mL)
